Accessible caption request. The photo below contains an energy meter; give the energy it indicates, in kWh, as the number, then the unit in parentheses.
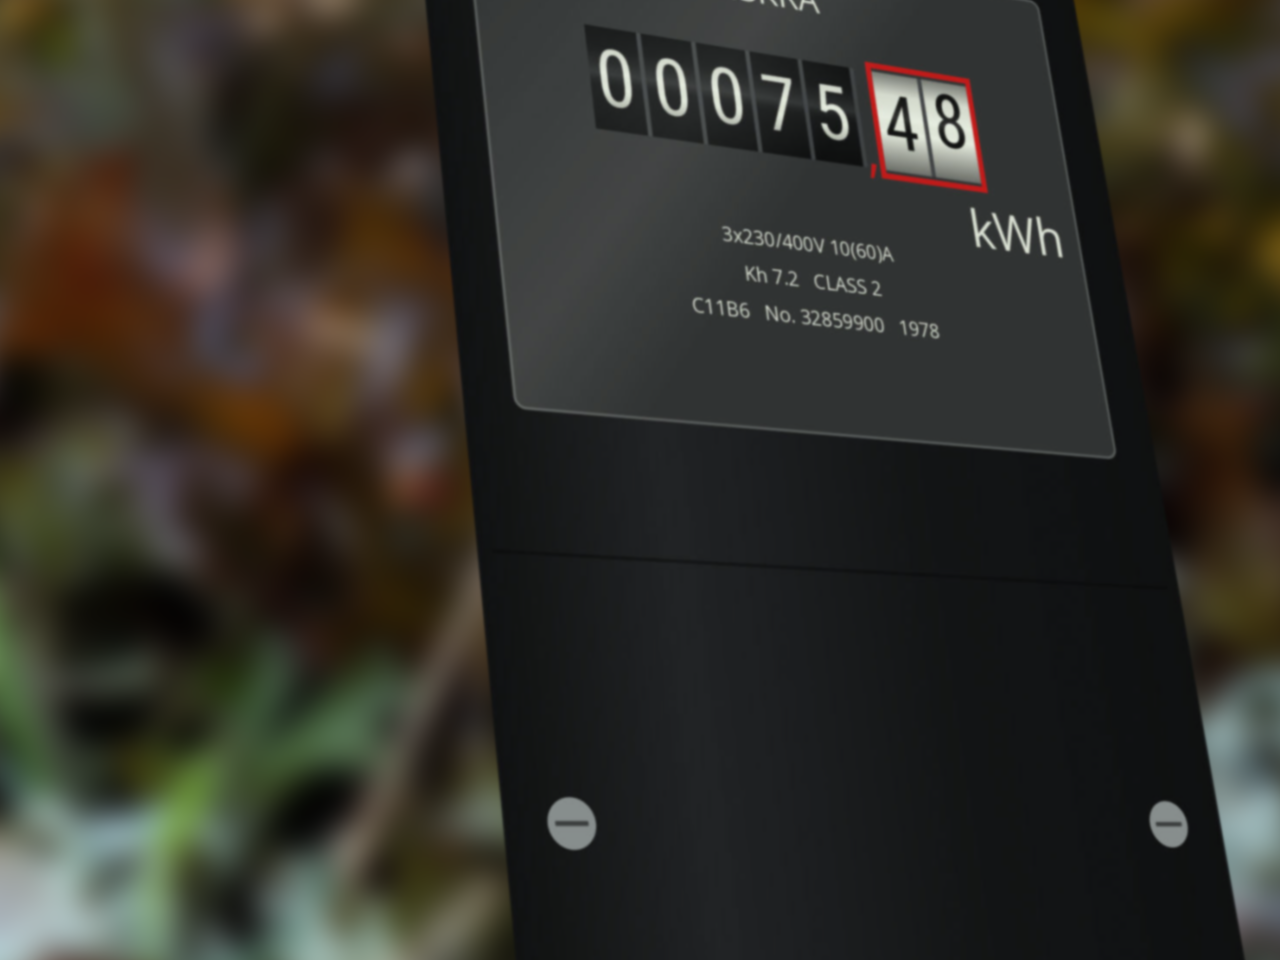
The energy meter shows 75.48 (kWh)
